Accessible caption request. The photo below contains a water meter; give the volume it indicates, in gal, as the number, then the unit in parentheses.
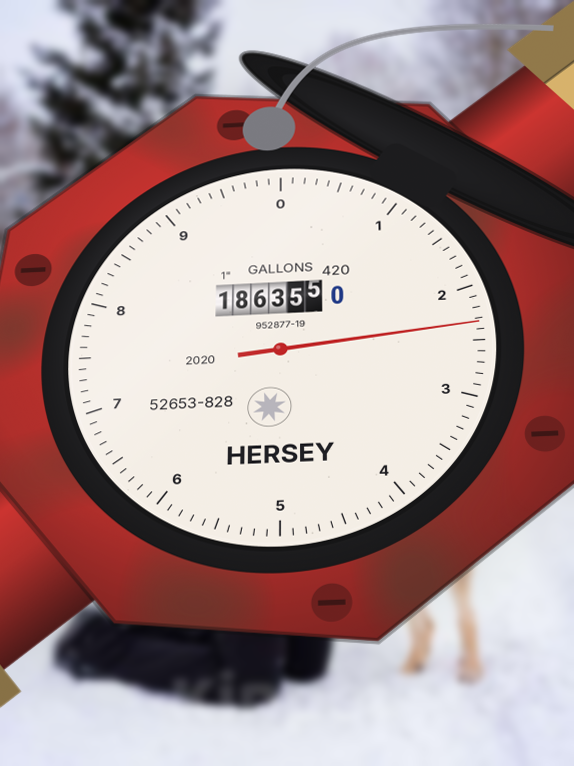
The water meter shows 1863552.3 (gal)
